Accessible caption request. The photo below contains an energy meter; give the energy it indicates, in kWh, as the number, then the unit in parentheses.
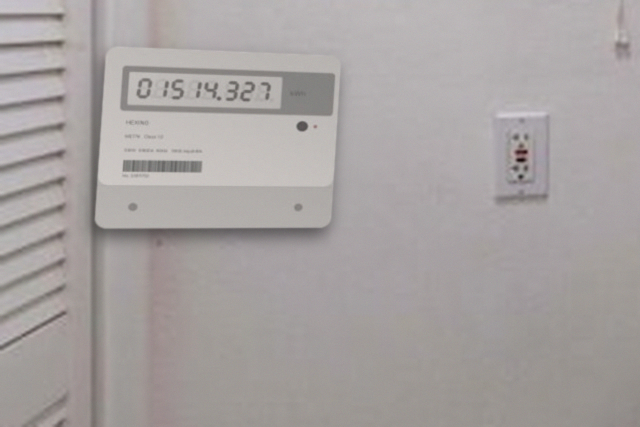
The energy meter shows 1514.327 (kWh)
